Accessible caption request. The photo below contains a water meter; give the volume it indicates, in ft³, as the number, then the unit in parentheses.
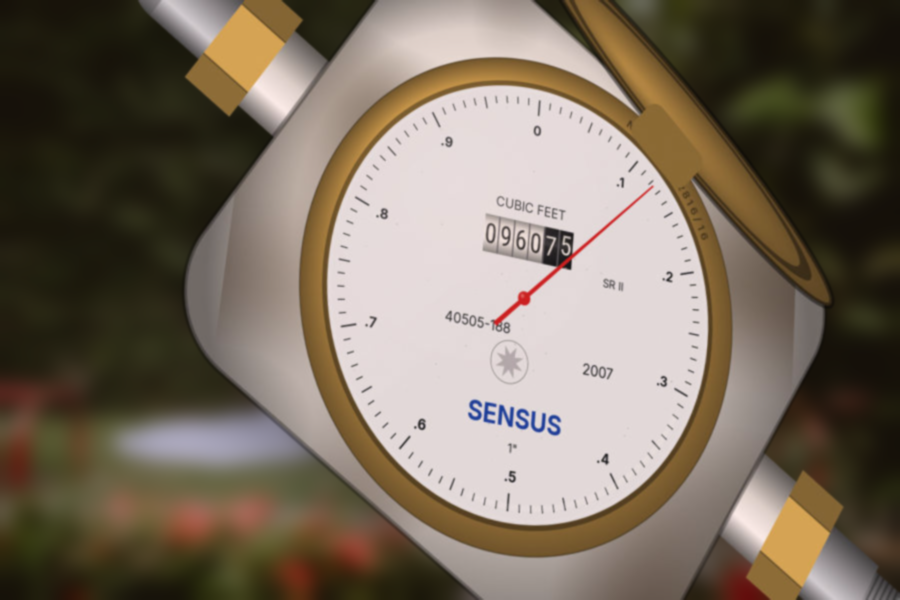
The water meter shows 96075.12 (ft³)
